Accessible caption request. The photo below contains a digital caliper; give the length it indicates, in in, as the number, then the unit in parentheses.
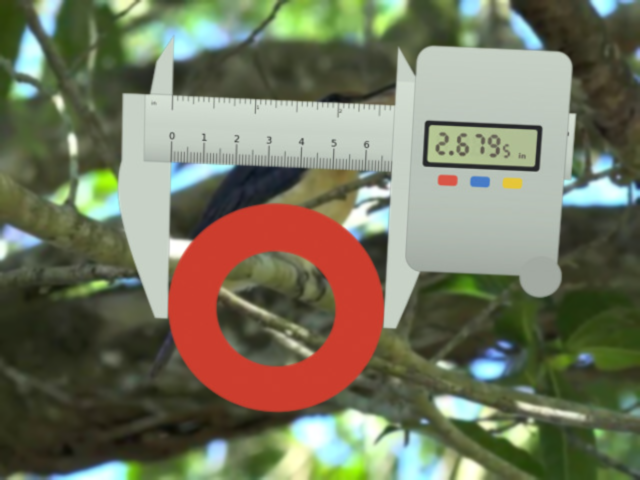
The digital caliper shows 2.6795 (in)
